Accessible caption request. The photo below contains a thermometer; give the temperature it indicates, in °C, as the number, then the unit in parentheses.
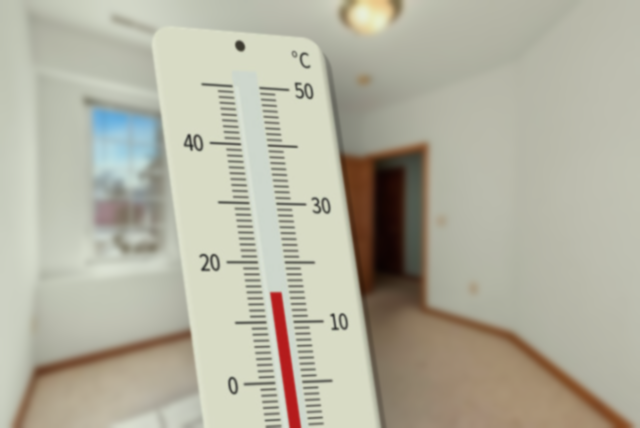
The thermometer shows 15 (°C)
